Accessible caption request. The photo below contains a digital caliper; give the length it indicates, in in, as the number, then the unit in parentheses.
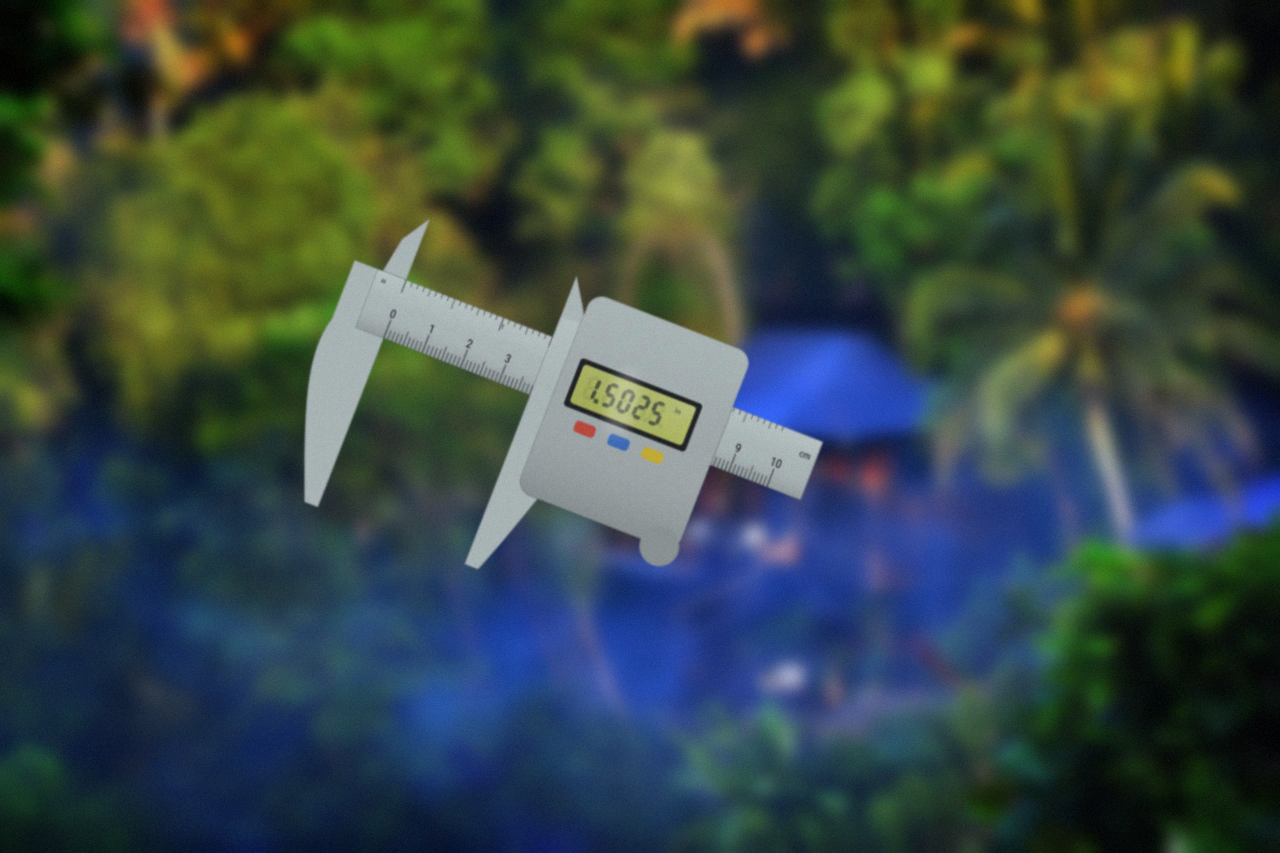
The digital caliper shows 1.5025 (in)
